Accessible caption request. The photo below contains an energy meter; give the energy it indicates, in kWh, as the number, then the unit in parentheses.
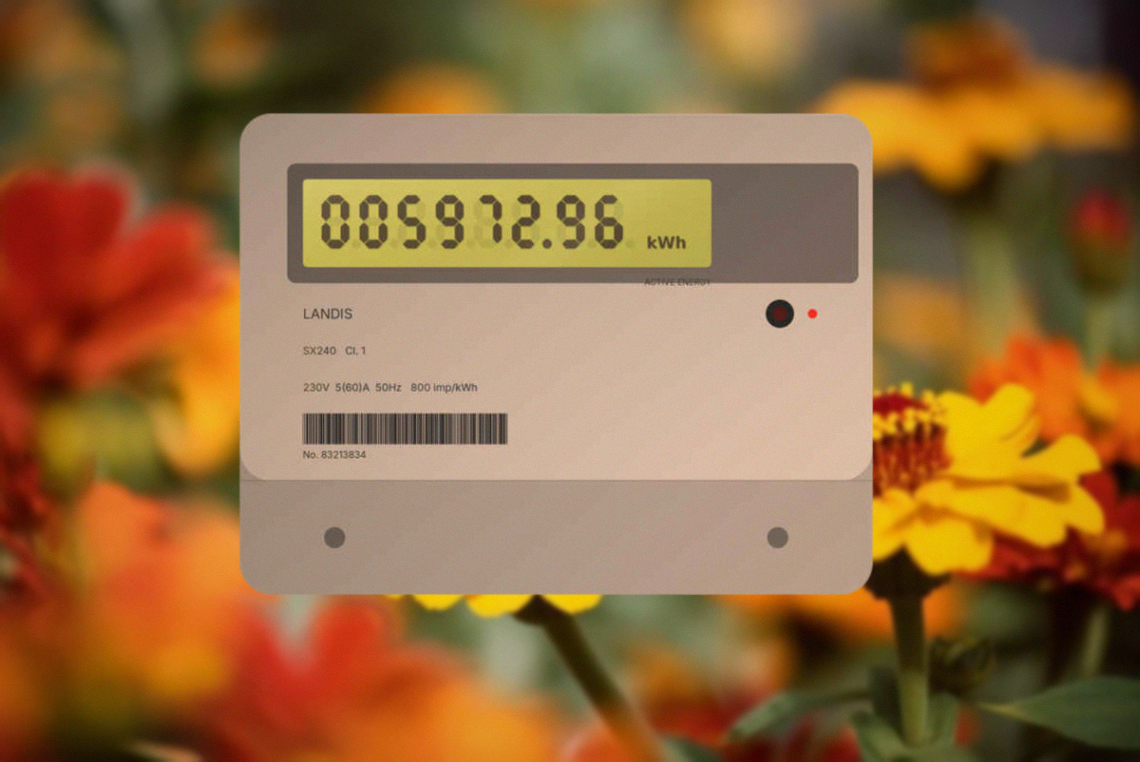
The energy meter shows 5972.96 (kWh)
